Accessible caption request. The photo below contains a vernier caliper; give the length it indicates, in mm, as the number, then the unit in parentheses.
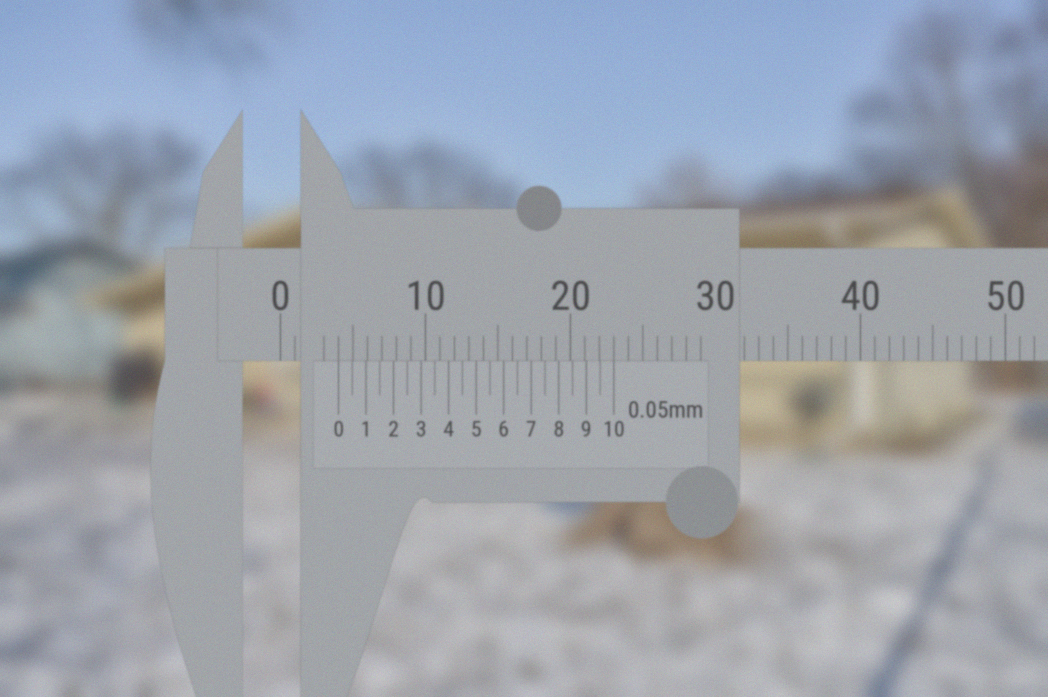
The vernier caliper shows 4.0 (mm)
